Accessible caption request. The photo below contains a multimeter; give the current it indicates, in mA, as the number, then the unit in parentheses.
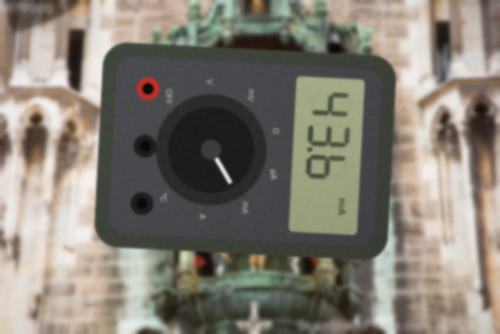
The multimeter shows 43.6 (mA)
